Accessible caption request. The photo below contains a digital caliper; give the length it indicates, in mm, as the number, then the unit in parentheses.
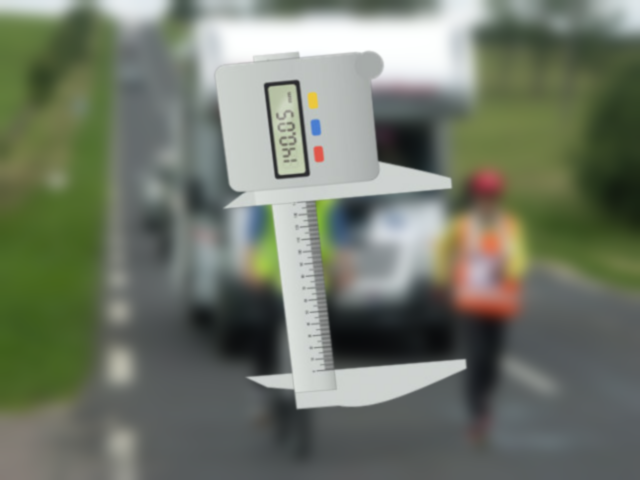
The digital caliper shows 140.05 (mm)
